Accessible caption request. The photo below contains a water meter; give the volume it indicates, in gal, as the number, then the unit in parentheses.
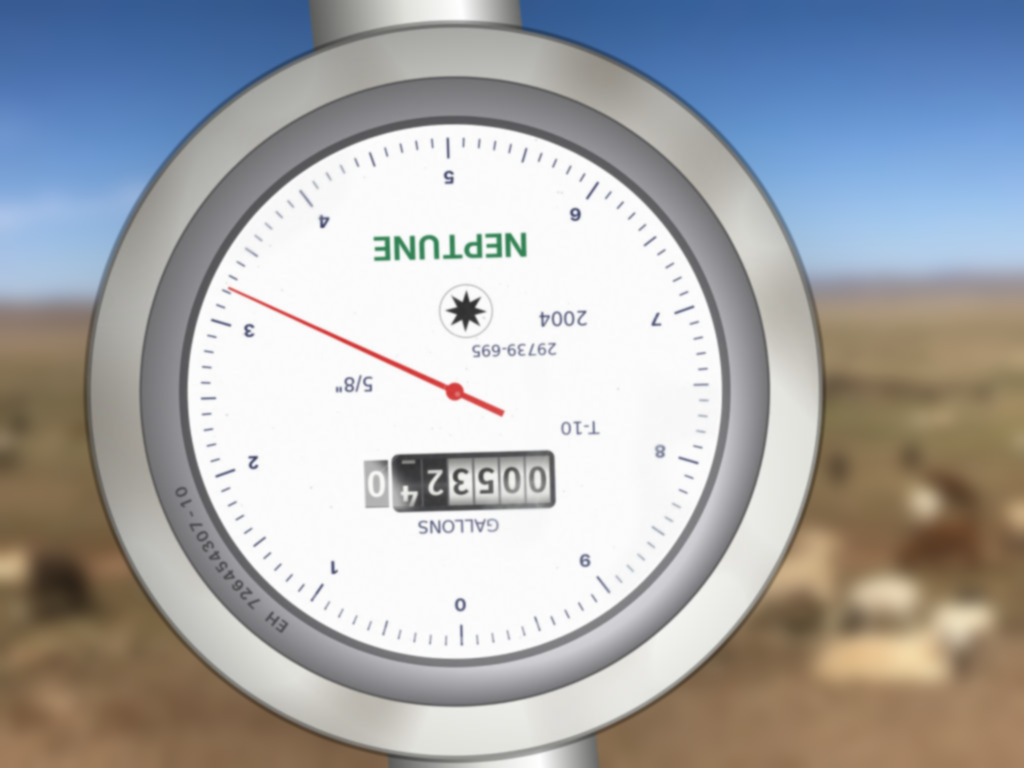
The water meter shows 53243.2 (gal)
